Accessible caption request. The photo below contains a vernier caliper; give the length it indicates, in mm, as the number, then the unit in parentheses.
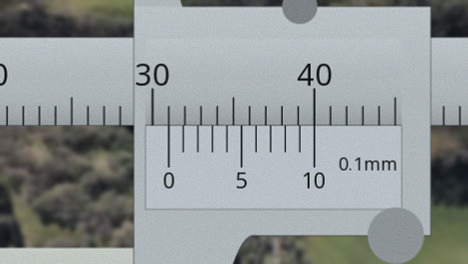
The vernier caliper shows 31.0 (mm)
